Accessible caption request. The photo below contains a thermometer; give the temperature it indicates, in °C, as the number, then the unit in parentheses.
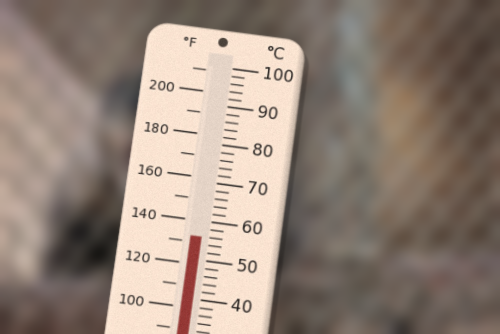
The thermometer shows 56 (°C)
